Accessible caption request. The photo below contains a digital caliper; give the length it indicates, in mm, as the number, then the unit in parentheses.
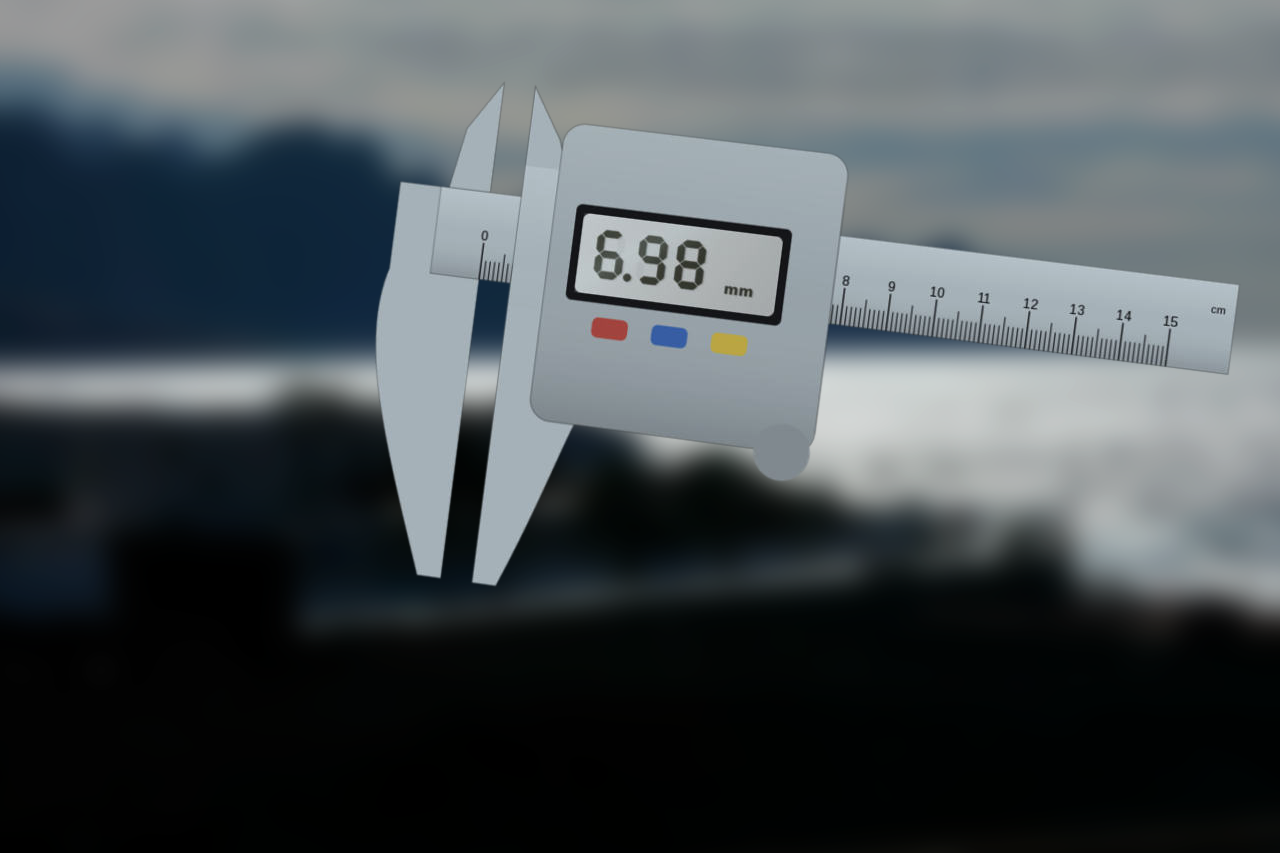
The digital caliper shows 6.98 (mm)
